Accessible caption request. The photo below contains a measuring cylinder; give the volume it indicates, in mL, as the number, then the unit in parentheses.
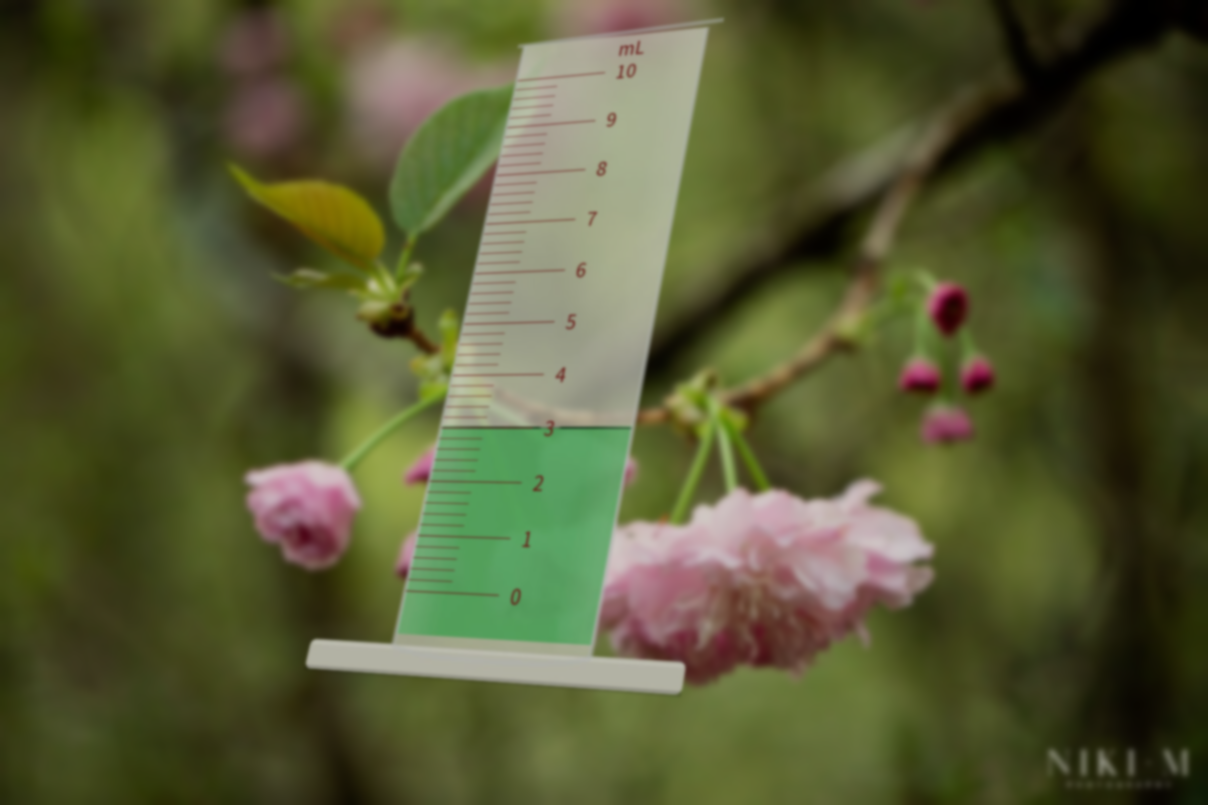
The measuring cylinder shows 3 (mL)
